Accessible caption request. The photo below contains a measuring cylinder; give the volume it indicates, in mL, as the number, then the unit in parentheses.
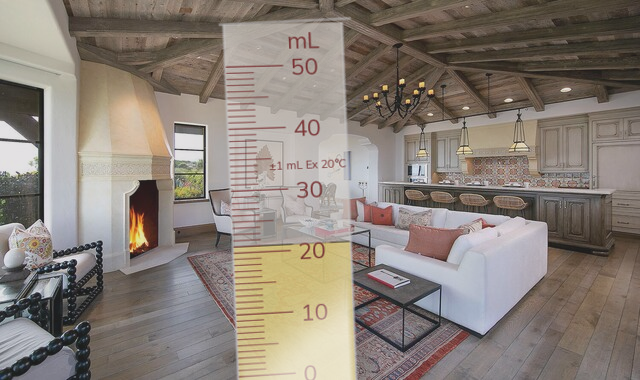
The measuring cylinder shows 21 (mL)
